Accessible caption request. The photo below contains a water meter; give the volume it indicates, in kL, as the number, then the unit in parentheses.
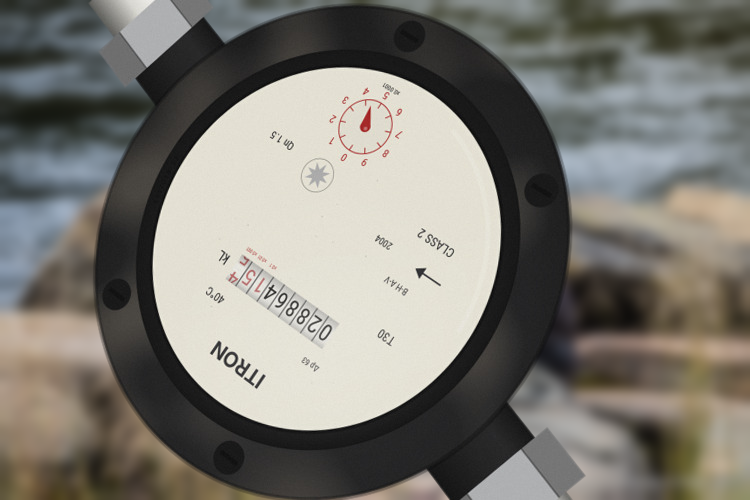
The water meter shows 28864.1544 (kL)
